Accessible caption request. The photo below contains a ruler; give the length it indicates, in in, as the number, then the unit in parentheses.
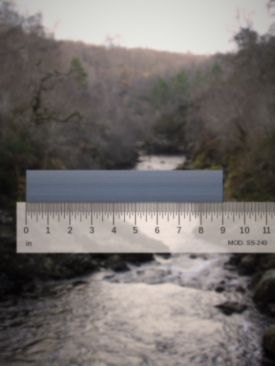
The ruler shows 9 (in)
